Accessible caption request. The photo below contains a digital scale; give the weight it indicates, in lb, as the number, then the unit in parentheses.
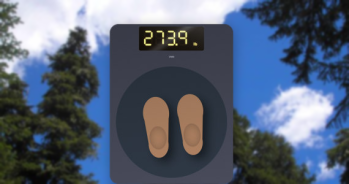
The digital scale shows 273.9 (lb)
